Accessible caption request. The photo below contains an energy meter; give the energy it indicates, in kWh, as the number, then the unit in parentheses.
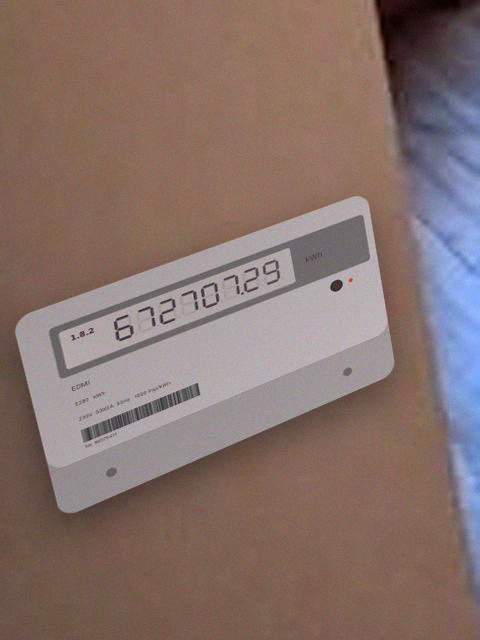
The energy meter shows 672707.29 (kWh)
